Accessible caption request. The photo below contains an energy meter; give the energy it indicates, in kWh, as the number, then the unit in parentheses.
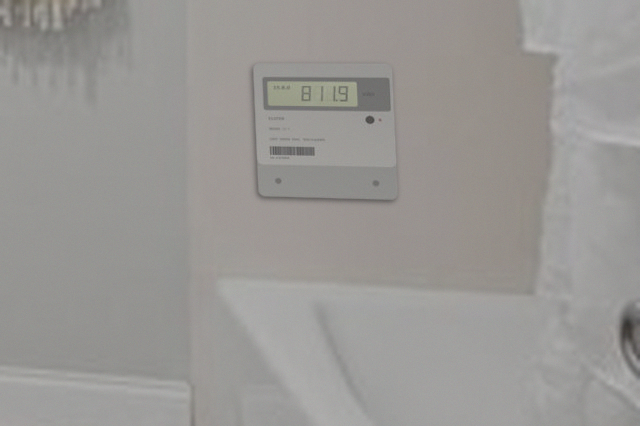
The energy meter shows 811.9 (kWh)
